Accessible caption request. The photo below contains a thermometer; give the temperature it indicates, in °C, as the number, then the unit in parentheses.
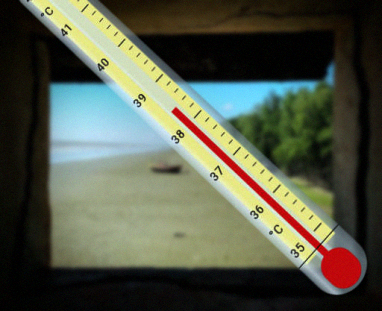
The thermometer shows 38.4 (°C)
